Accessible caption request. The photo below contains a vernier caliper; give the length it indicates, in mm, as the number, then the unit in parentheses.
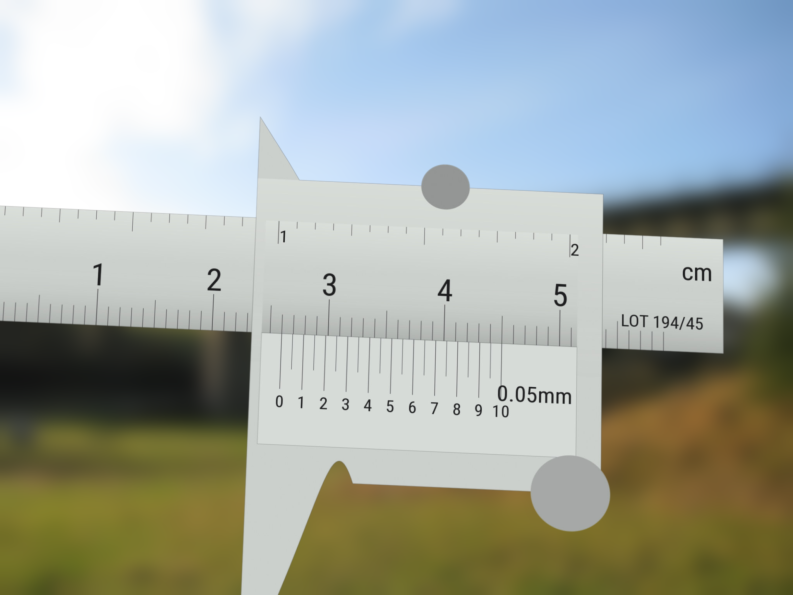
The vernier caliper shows 26.0 (mm)
